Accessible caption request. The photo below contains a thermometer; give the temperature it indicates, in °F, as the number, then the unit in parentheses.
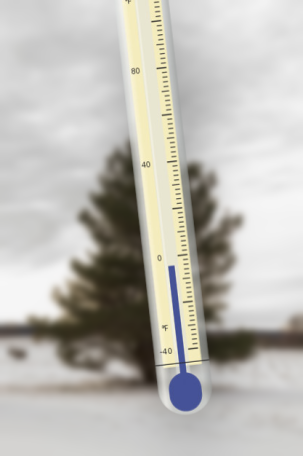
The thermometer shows -4 (°F)
